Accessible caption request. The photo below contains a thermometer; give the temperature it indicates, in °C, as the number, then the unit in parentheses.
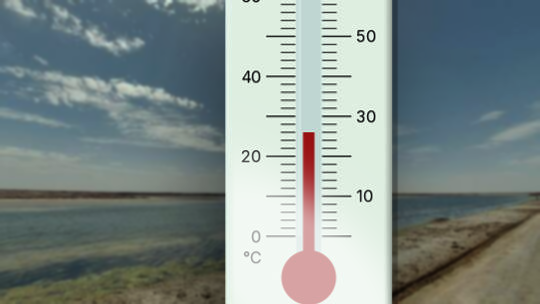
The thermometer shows 26 (°C)
